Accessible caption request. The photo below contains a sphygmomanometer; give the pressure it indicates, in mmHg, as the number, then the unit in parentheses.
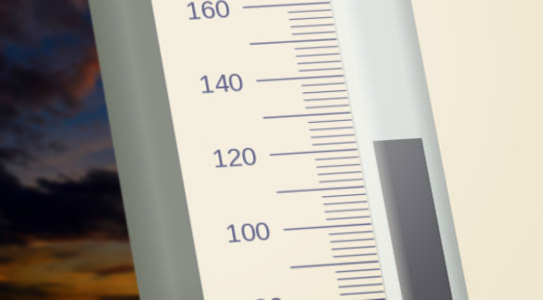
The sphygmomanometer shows 122 (mmHg)
